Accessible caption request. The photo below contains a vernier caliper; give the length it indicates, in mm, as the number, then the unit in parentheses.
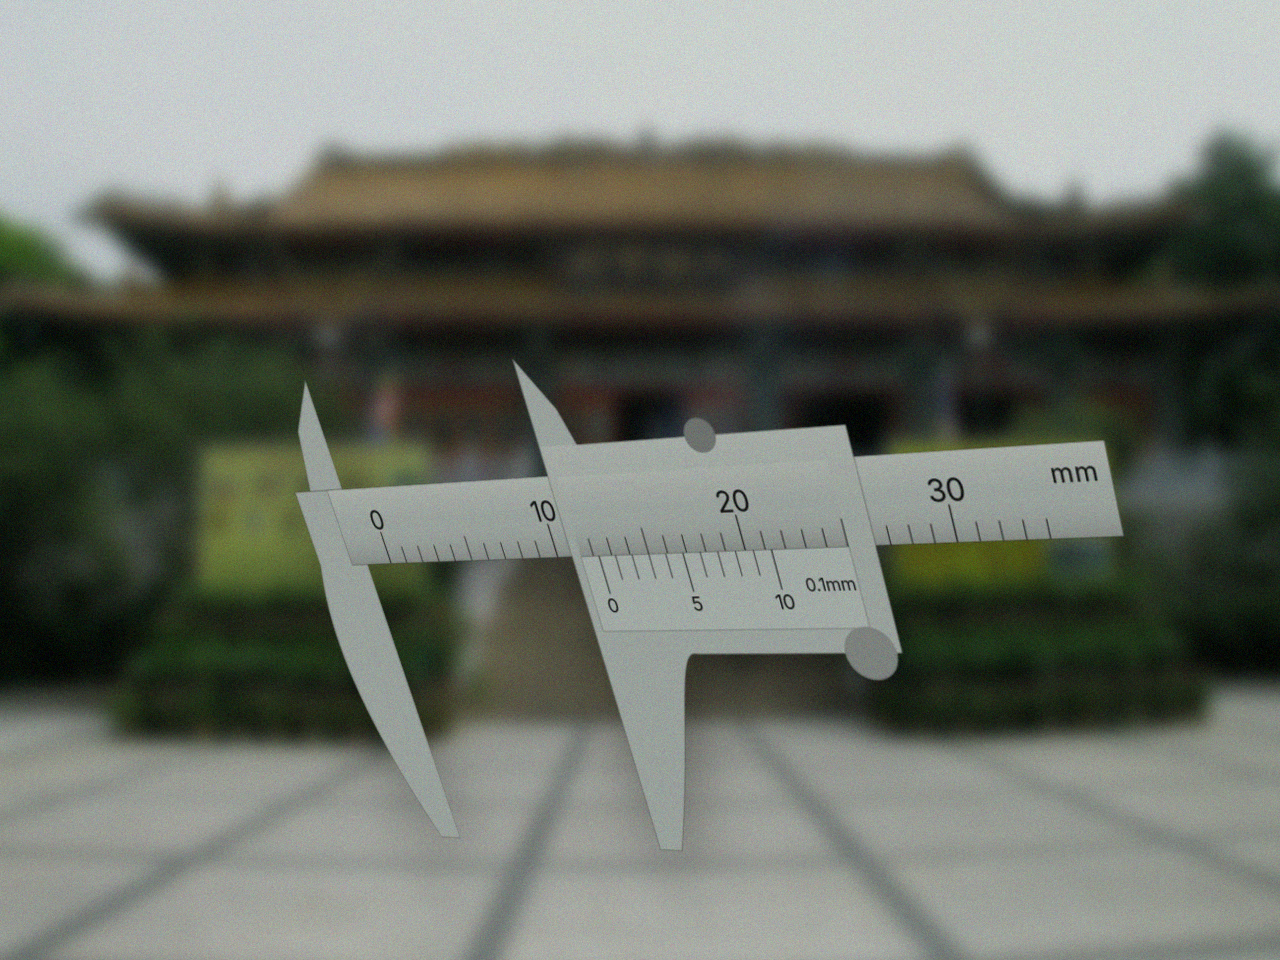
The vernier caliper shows 12.3 (mm)
